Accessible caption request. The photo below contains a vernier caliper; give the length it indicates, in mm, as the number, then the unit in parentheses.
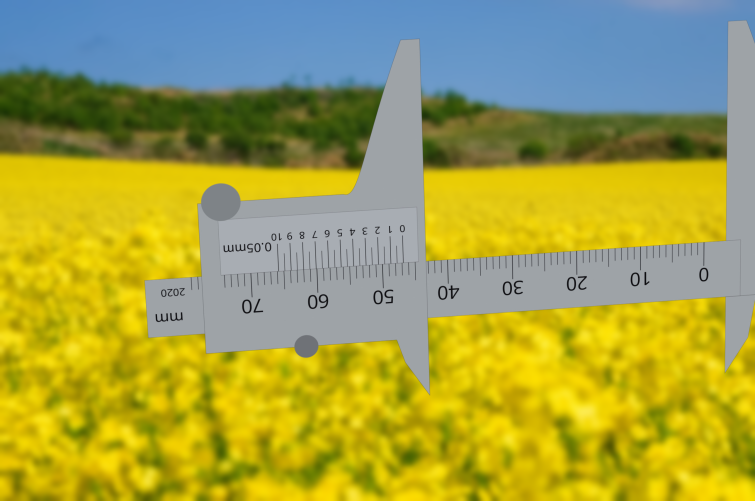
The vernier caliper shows 46.8 (mm)
